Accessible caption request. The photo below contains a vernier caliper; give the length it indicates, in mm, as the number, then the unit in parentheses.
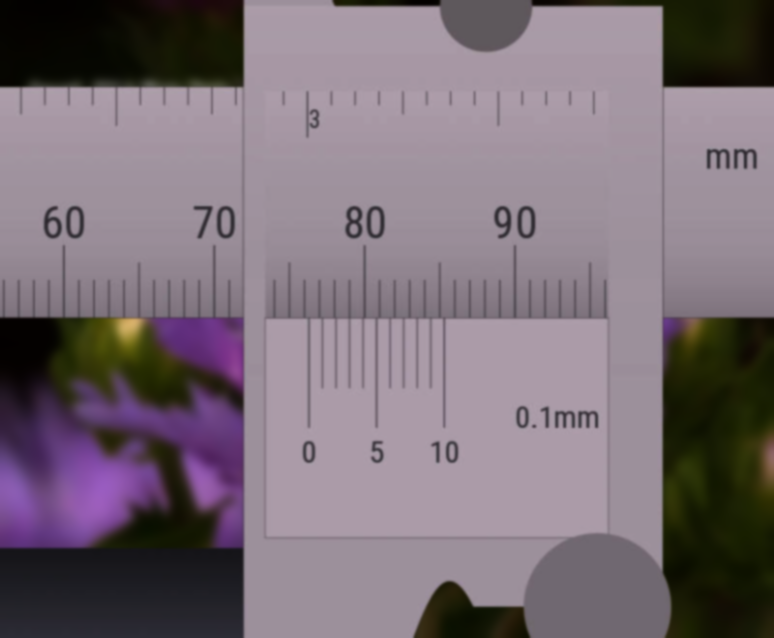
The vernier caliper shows 76.3 (mm)
